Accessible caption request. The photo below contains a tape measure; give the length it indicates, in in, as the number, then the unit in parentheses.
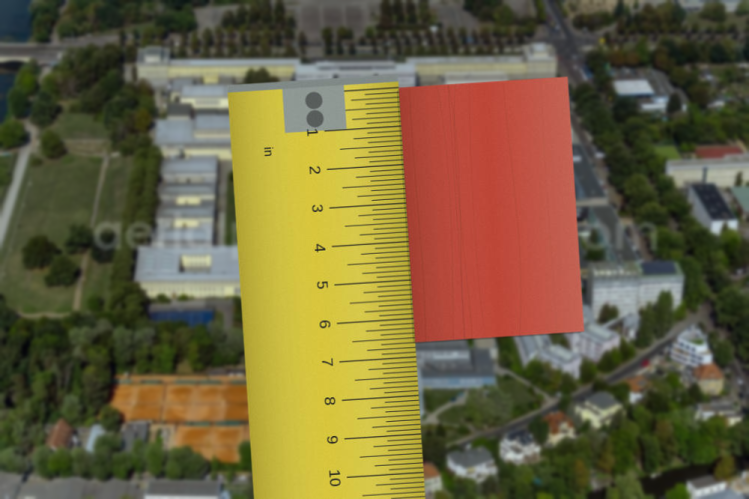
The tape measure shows 6.625 (in)
